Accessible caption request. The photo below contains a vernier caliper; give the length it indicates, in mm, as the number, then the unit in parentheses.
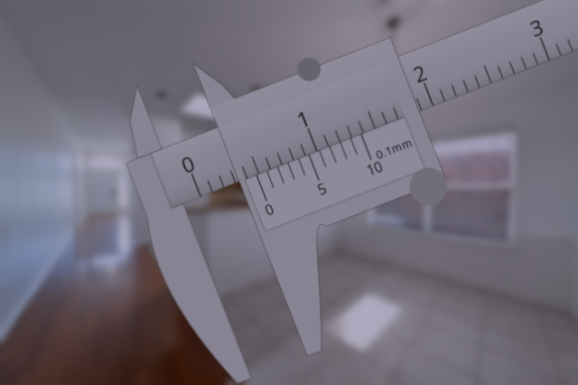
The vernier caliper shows 4.8 (mm)
